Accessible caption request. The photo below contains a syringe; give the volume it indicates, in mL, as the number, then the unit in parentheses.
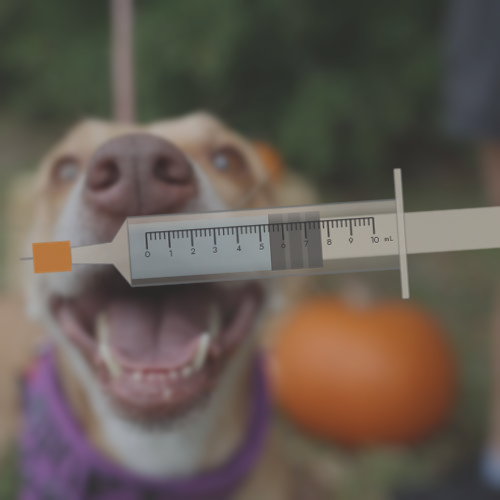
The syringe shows 5.4 (mL)
